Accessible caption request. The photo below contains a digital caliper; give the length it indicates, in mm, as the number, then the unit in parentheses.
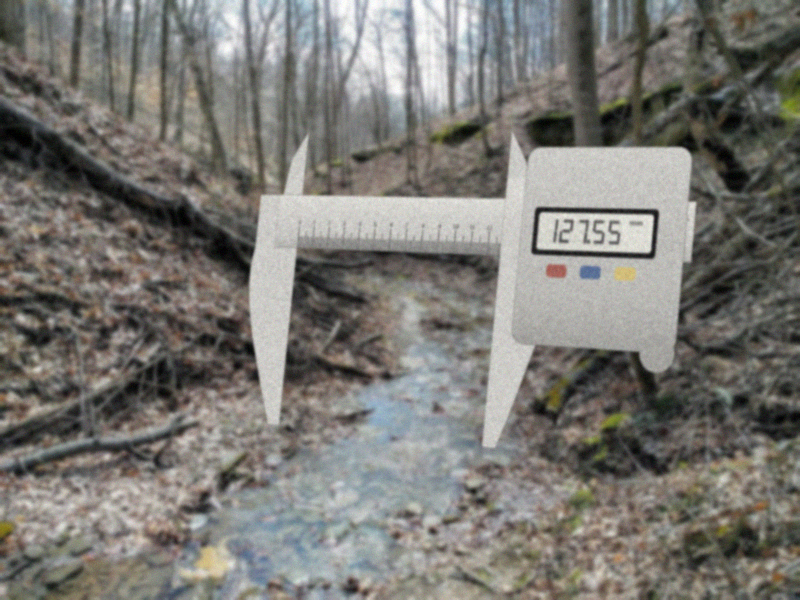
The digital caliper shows 127.55 (mm)
